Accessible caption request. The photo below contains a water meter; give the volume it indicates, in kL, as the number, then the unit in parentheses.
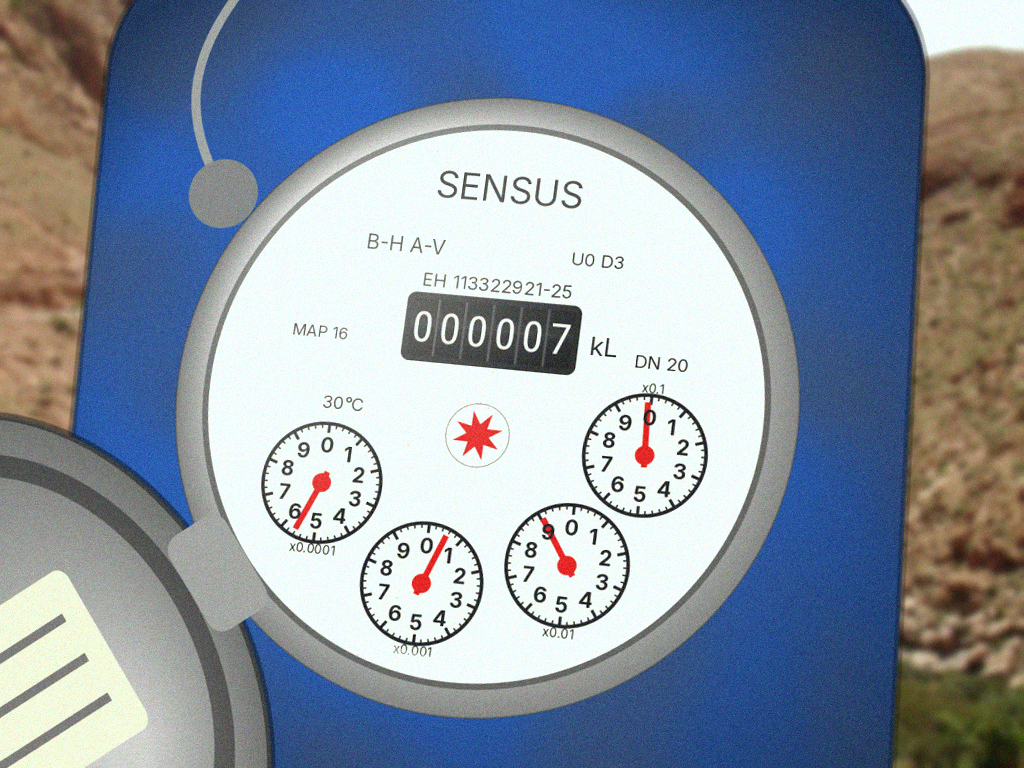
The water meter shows 6.9905 (kL)
